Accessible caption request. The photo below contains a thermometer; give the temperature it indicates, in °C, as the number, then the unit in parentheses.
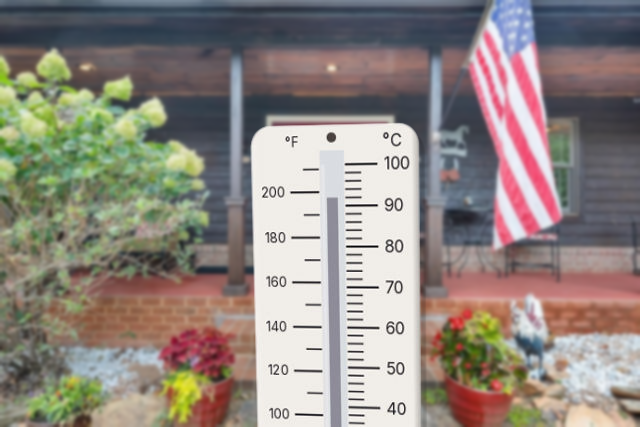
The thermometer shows 92 (°C)
